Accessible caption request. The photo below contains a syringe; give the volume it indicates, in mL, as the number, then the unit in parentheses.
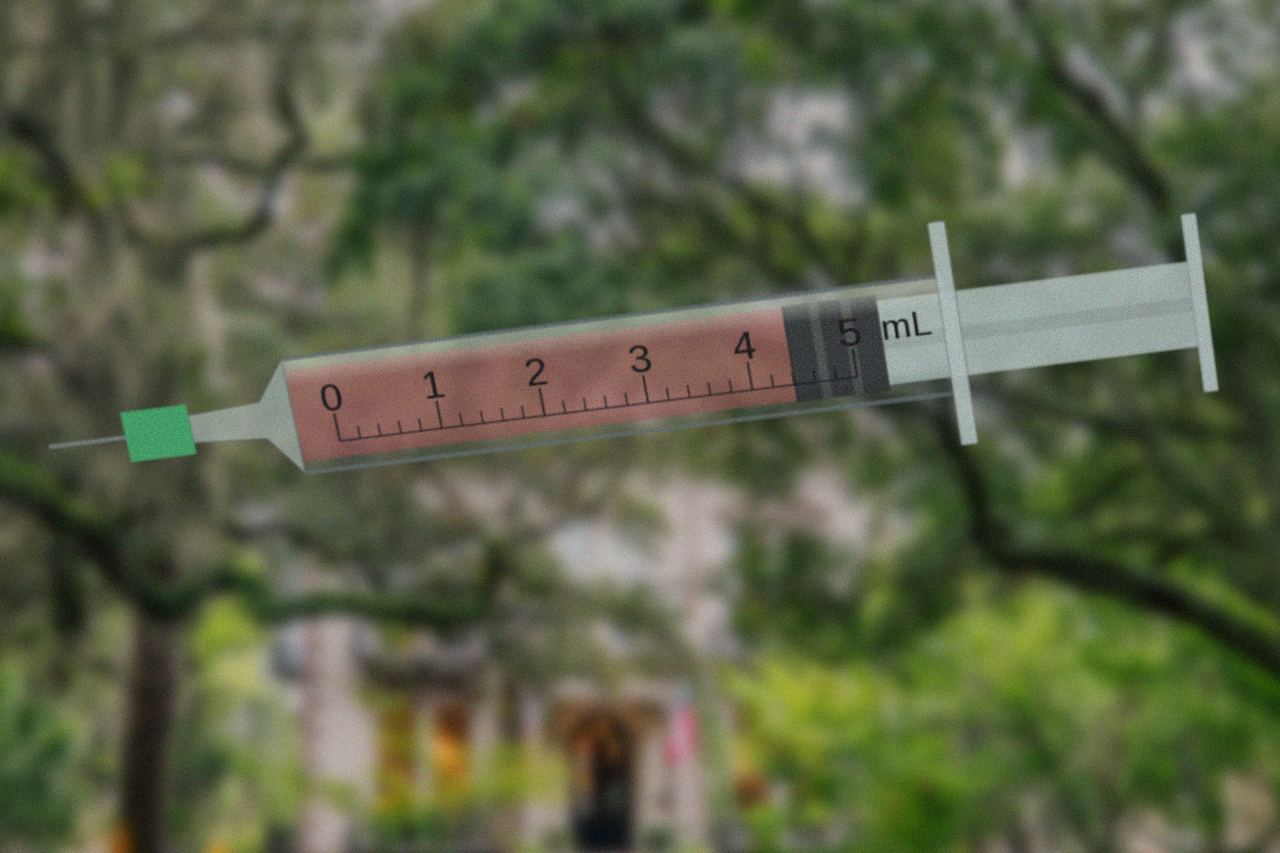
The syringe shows 4.4 (mL)
